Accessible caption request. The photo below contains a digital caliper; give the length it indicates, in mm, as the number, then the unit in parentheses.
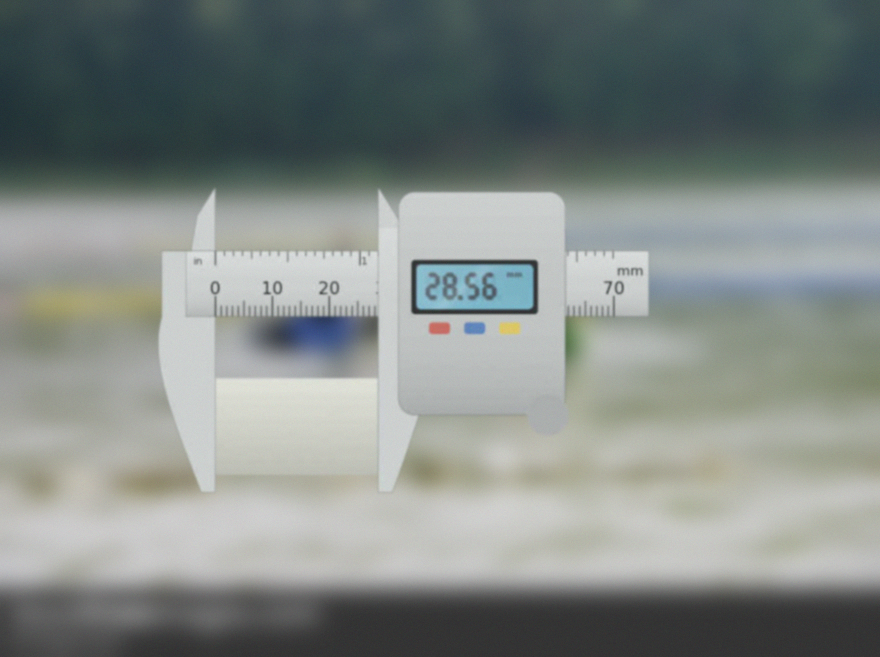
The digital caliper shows 28.56 (mm)
